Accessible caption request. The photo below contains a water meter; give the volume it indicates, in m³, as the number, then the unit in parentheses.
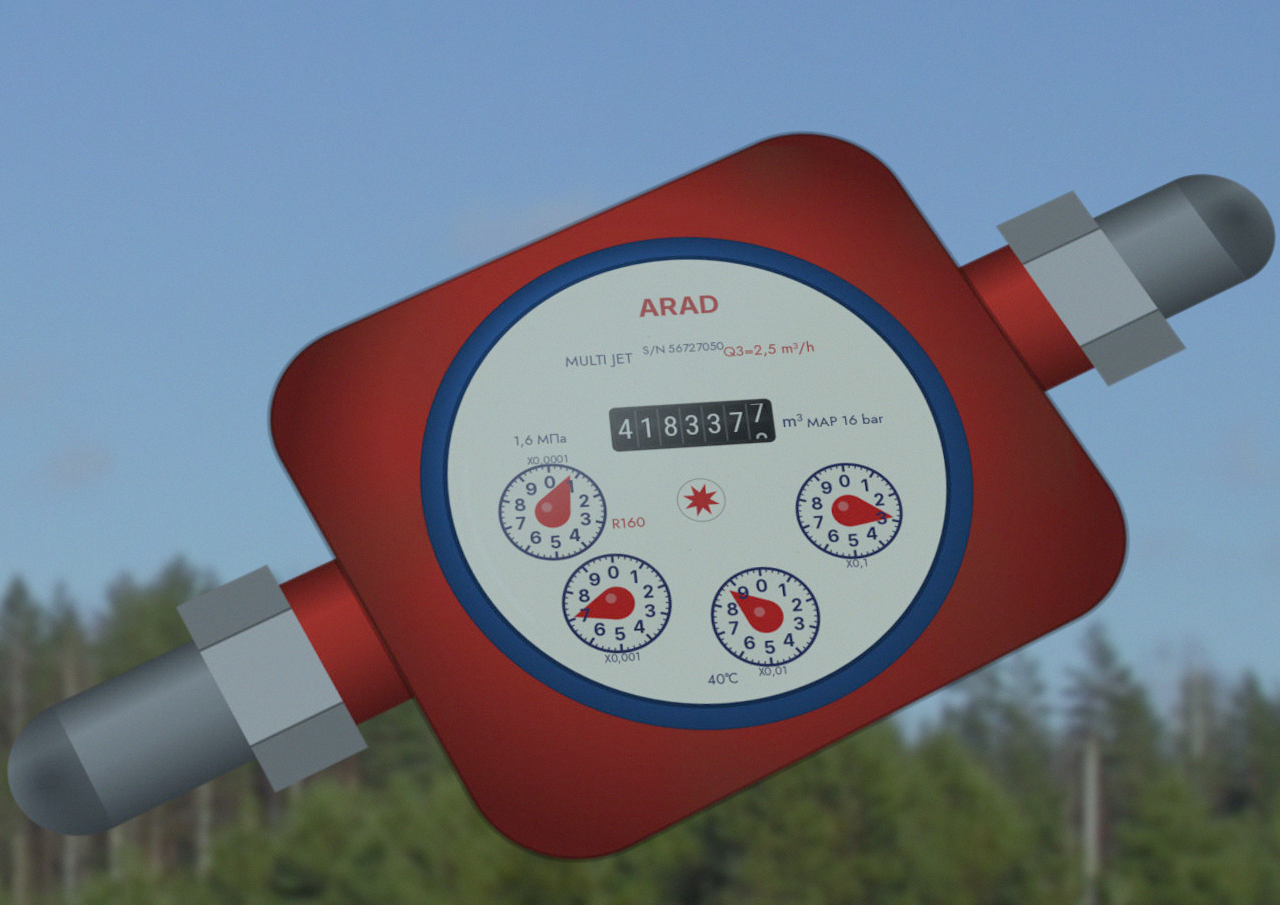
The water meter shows 4183377.2870 (m³)
